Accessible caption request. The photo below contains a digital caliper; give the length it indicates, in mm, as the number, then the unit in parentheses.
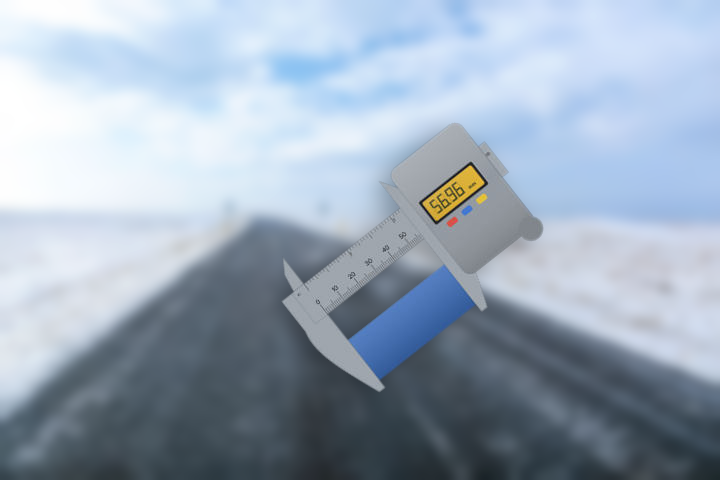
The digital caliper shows 56.96 (mm)
